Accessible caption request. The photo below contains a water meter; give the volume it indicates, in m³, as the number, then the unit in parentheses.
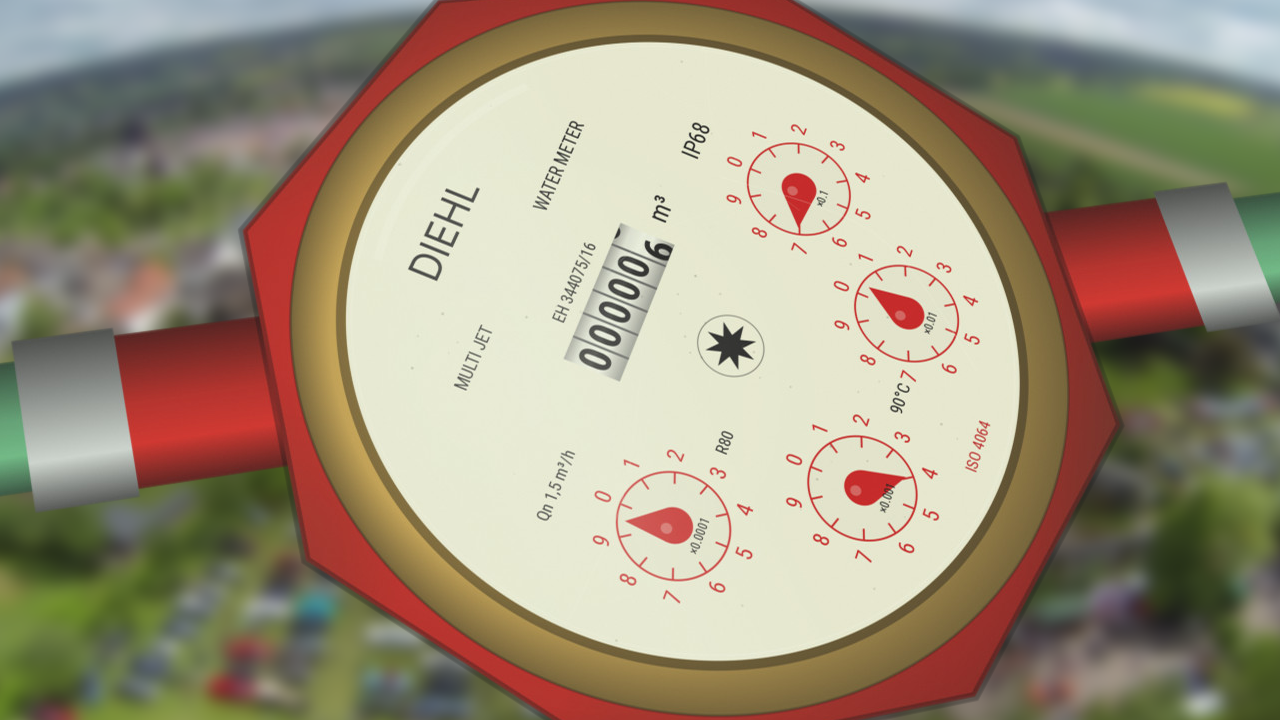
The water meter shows 5.7039 (m³)
